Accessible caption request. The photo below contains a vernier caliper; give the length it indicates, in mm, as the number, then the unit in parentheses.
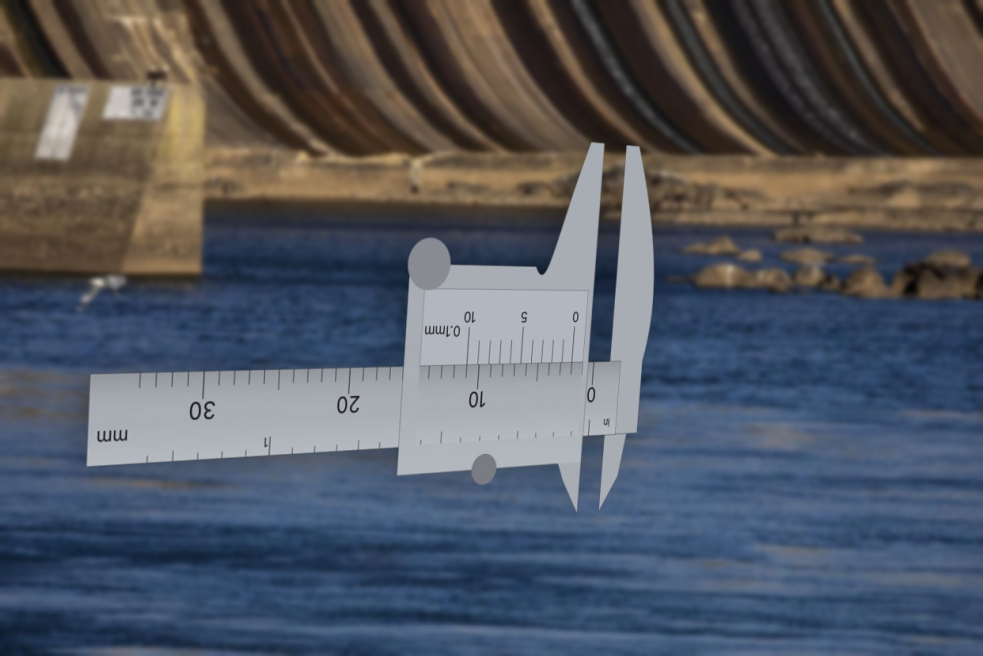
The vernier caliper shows 2.0 (mm)
